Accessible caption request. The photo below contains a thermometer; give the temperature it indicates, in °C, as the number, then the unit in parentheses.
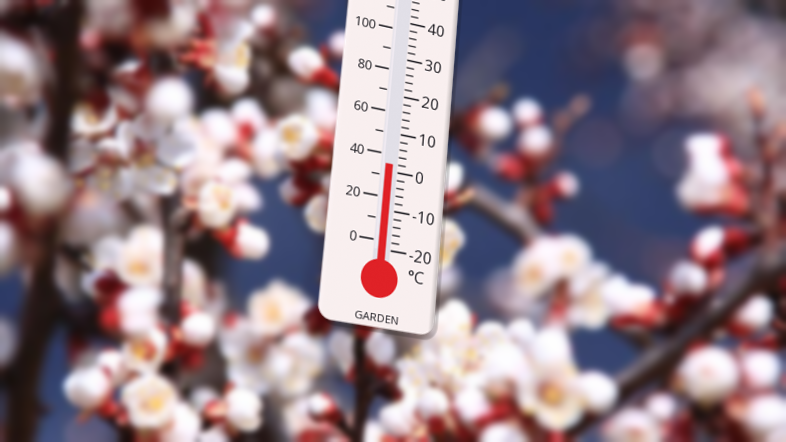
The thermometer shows 2 (°C)
